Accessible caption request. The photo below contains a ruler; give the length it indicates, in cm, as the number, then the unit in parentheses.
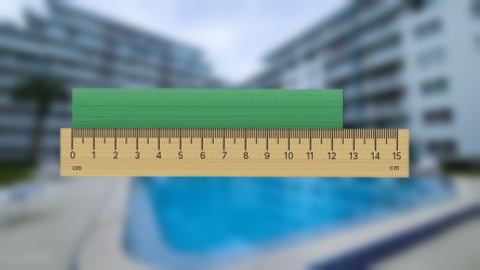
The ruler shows 12.5 (cm)
